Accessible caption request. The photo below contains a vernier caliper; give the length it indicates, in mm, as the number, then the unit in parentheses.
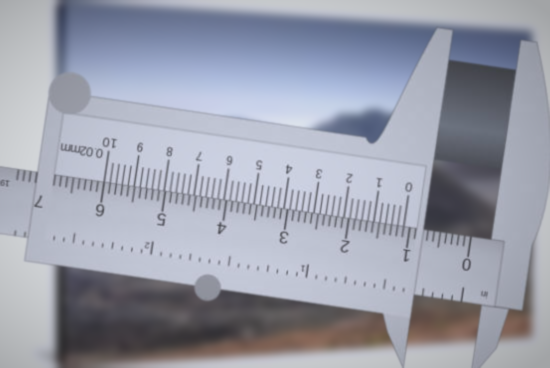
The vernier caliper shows 11.0 (mm)
